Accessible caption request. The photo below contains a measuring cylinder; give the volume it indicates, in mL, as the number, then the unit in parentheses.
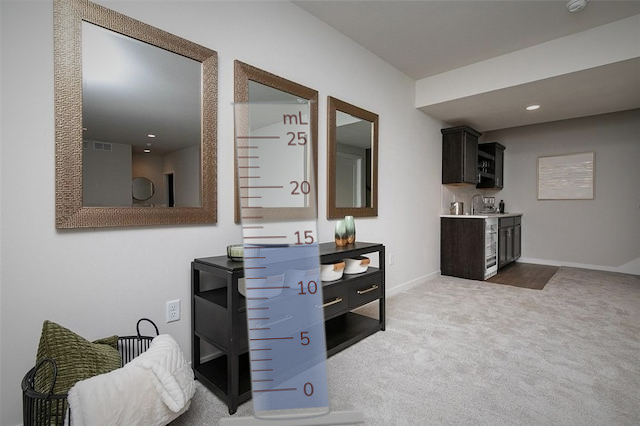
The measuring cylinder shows 14 (mL)
